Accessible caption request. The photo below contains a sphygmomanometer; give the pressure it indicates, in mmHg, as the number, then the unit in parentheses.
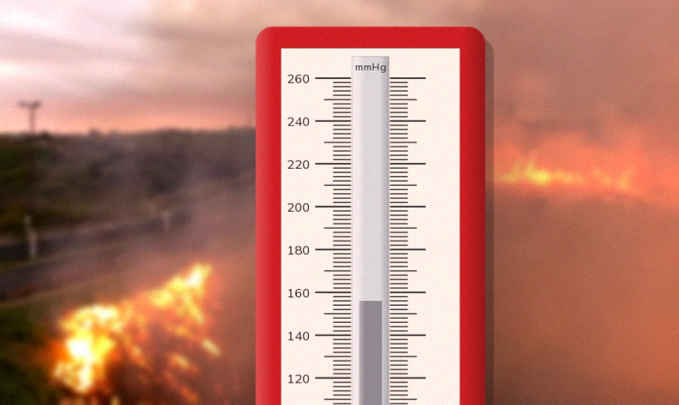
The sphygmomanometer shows 156 (mmHg)
